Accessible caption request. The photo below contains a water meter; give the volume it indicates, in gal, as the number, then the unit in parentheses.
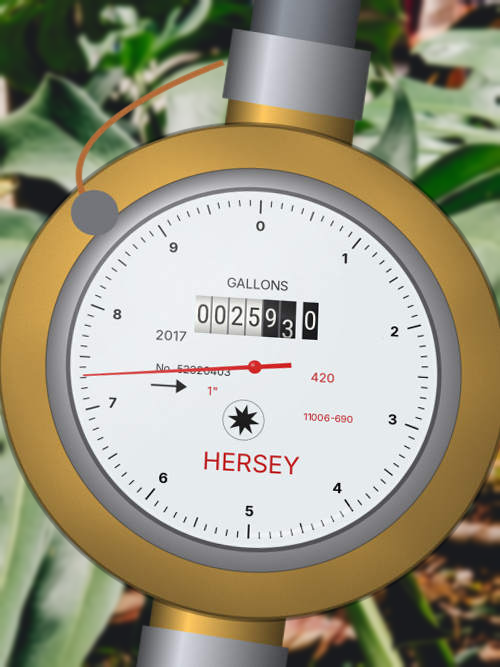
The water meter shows 25927.3 (gal)
